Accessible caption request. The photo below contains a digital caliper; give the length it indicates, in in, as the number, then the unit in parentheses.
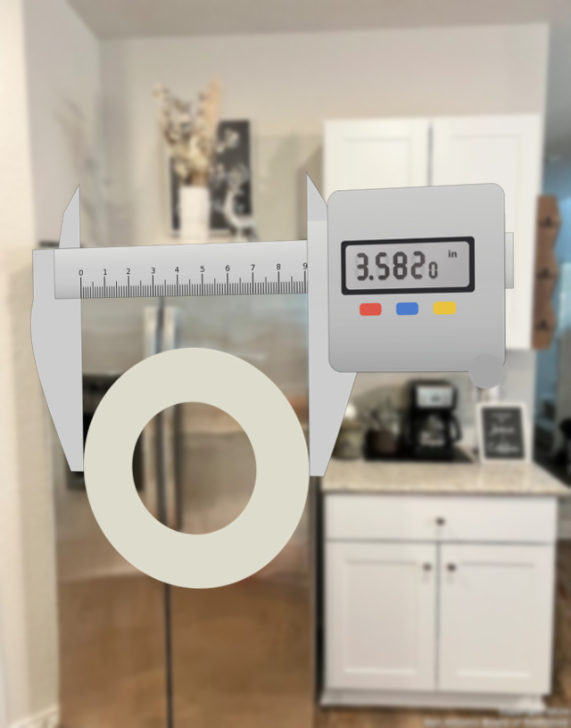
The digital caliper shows 3.5820 (in)
